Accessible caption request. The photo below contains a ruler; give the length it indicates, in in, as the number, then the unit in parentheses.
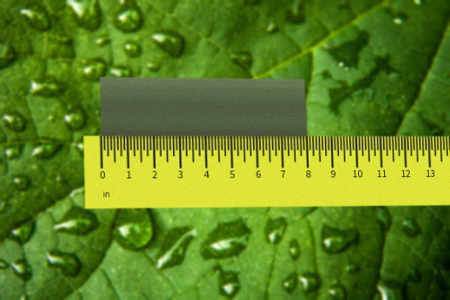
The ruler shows 8 (in)
